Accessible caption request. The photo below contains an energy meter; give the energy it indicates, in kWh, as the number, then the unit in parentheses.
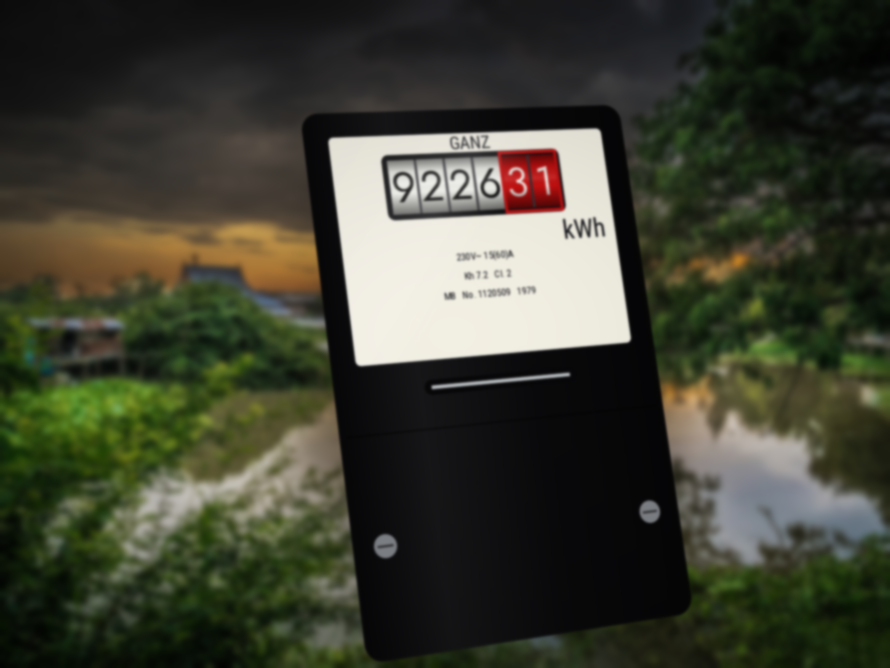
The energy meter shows 9226.31 (kWh)
